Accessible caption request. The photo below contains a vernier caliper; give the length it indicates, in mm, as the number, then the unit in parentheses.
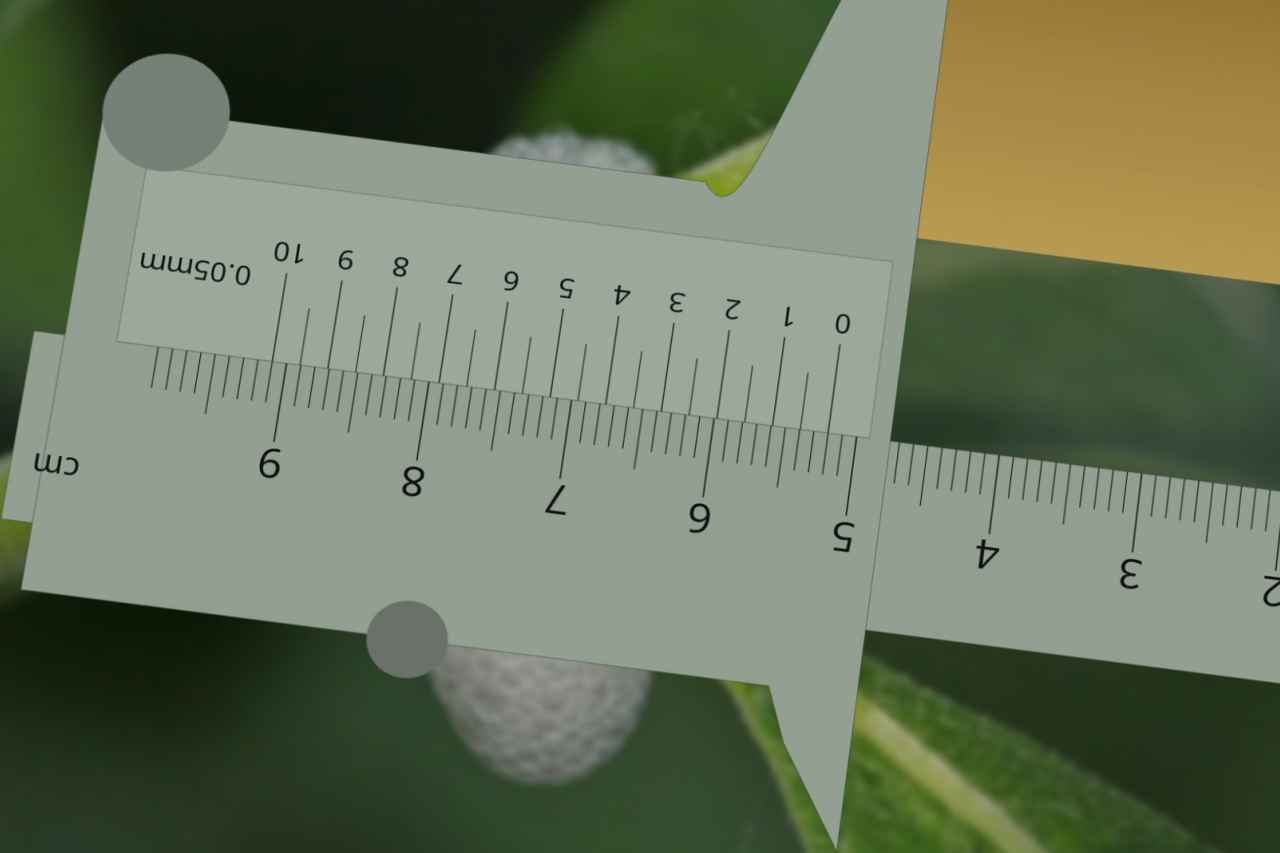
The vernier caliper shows 52.0 (mm)
